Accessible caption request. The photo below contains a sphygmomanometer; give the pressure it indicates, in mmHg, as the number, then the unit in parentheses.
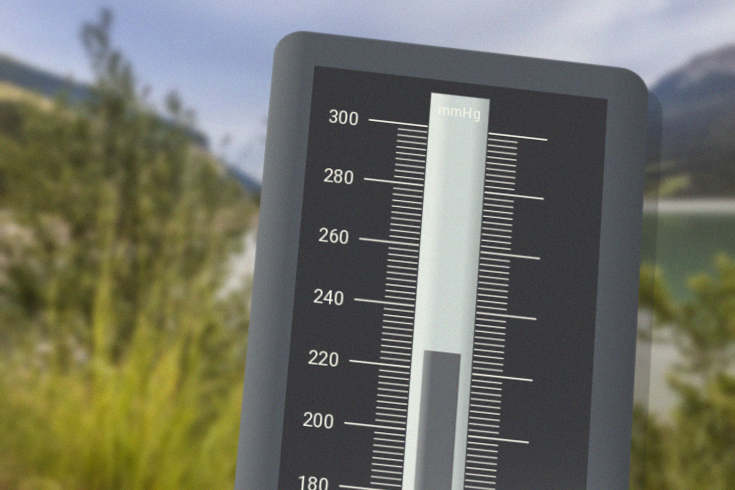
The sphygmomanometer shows 226 (mmHg)
